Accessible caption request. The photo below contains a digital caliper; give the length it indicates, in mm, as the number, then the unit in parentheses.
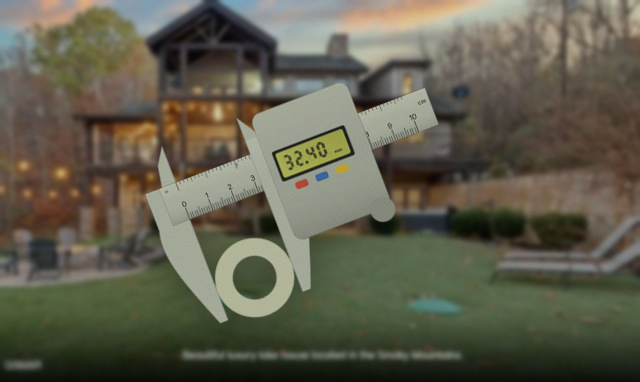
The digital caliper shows 32.40 (mm)
